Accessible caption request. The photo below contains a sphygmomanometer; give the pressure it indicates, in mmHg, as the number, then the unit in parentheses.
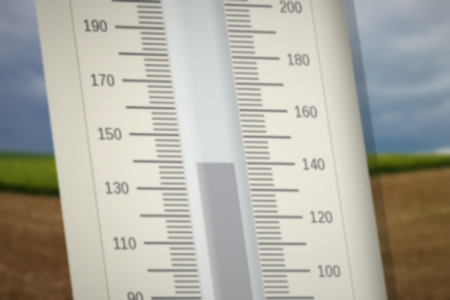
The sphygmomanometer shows 140 (mmHg)
